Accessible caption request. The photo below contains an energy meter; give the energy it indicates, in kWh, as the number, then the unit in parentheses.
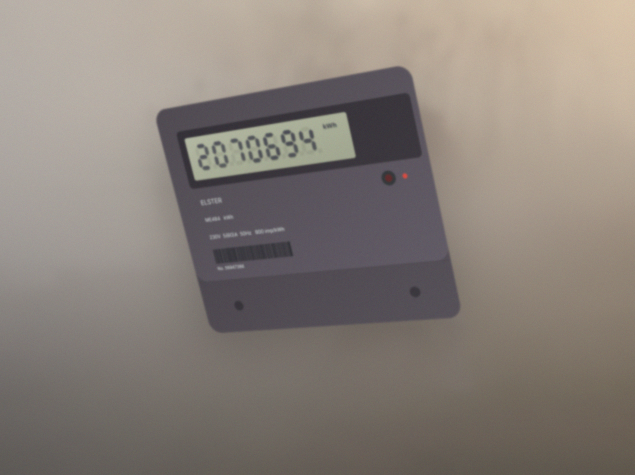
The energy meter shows 2070694 (kWh)
